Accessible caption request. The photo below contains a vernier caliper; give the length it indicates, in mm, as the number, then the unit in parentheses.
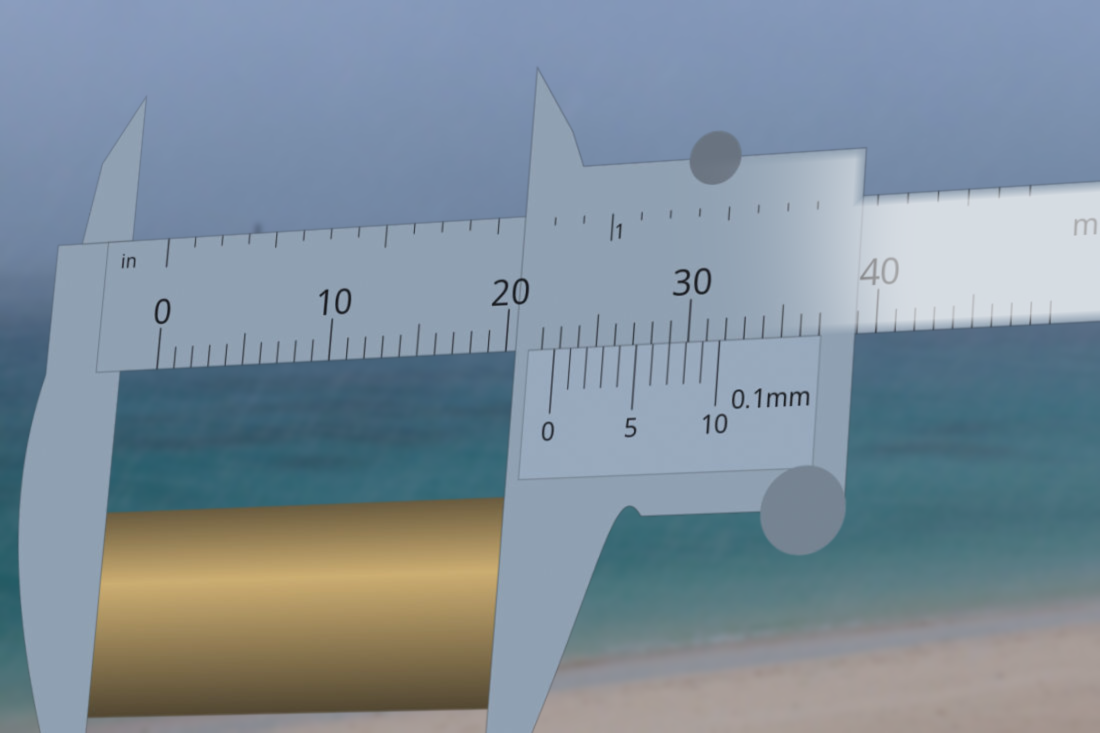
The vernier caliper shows 22.7 (mm)
